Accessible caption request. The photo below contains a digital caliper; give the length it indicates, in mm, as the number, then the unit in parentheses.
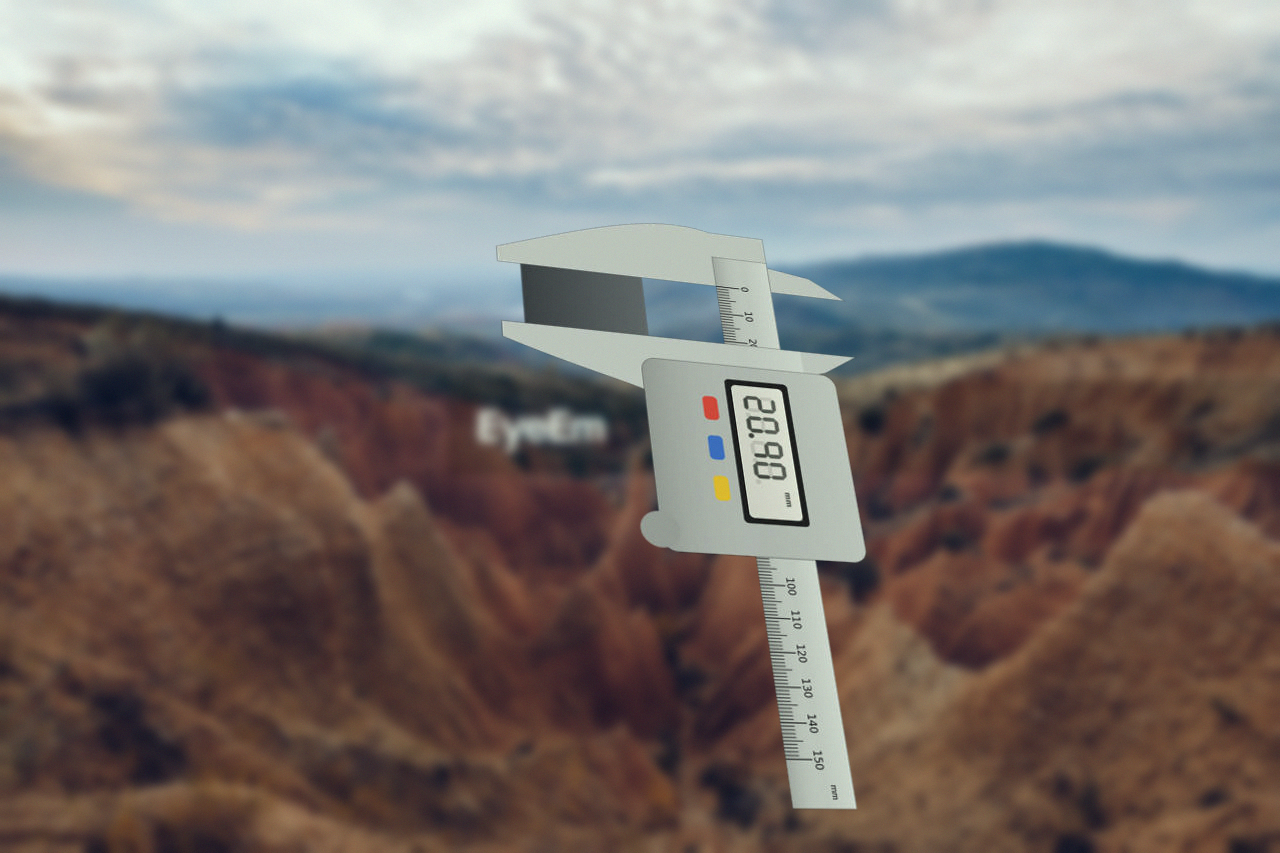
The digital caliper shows 20.90 (mm)
